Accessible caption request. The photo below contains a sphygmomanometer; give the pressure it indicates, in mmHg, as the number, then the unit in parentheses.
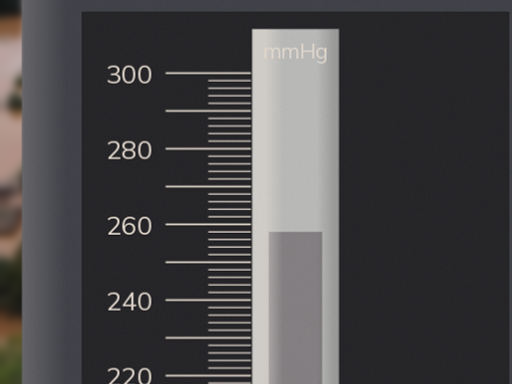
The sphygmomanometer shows 258 (mmHg)
